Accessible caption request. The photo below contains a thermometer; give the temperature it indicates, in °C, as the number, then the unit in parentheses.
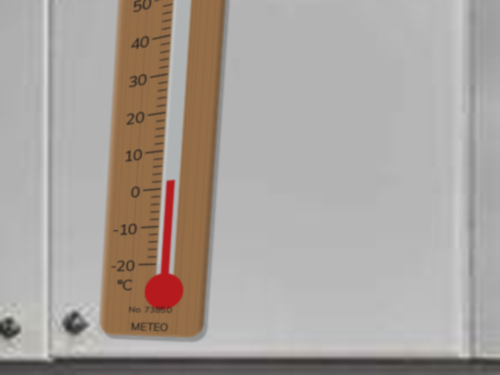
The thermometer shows 2 (°C)
